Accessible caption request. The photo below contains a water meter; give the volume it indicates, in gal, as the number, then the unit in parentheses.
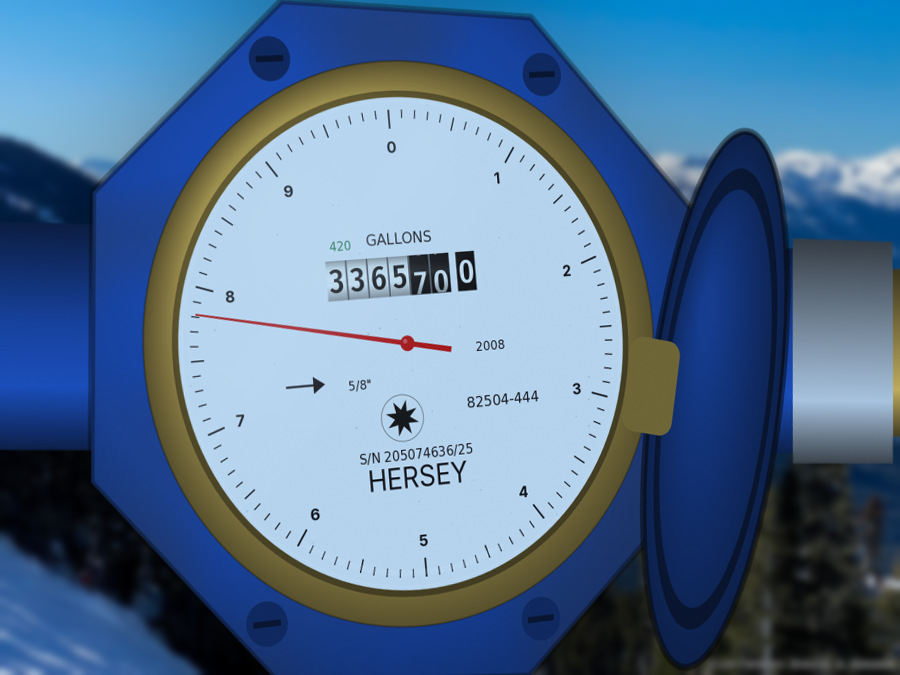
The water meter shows 3365697.8 (gal)
